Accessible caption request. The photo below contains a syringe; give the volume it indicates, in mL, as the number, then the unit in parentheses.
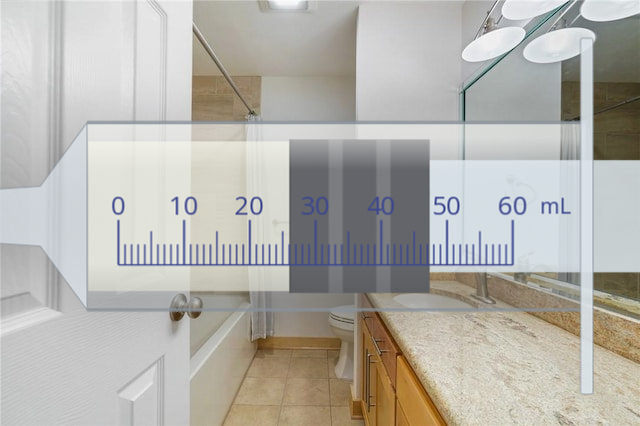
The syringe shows 26 (mL)
